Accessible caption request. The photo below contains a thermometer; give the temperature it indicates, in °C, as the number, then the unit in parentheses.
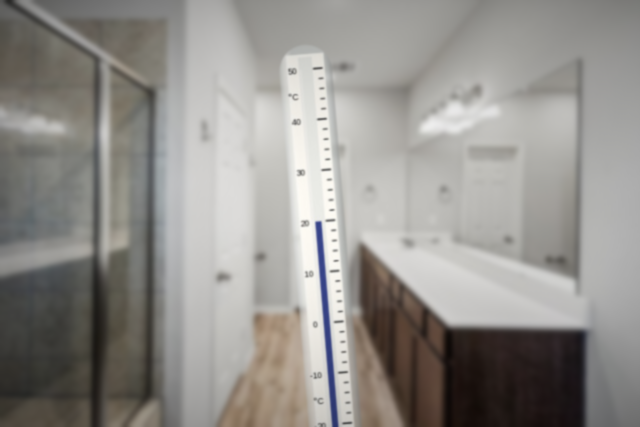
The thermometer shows 20 (°C)
